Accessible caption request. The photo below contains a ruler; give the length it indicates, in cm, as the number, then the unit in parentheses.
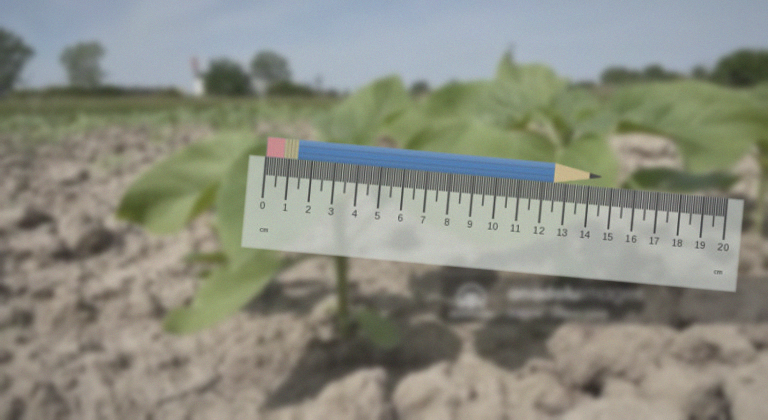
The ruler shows 14.5 (cm)
